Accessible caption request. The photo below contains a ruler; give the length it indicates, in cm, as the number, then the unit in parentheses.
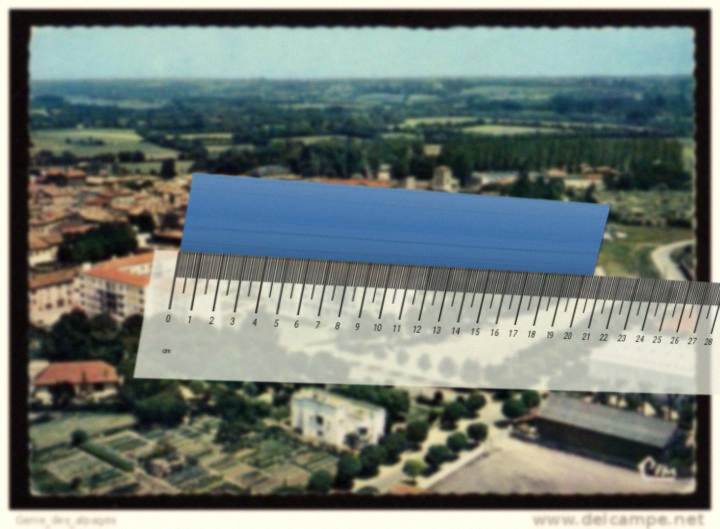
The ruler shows 20.5 (cm)
